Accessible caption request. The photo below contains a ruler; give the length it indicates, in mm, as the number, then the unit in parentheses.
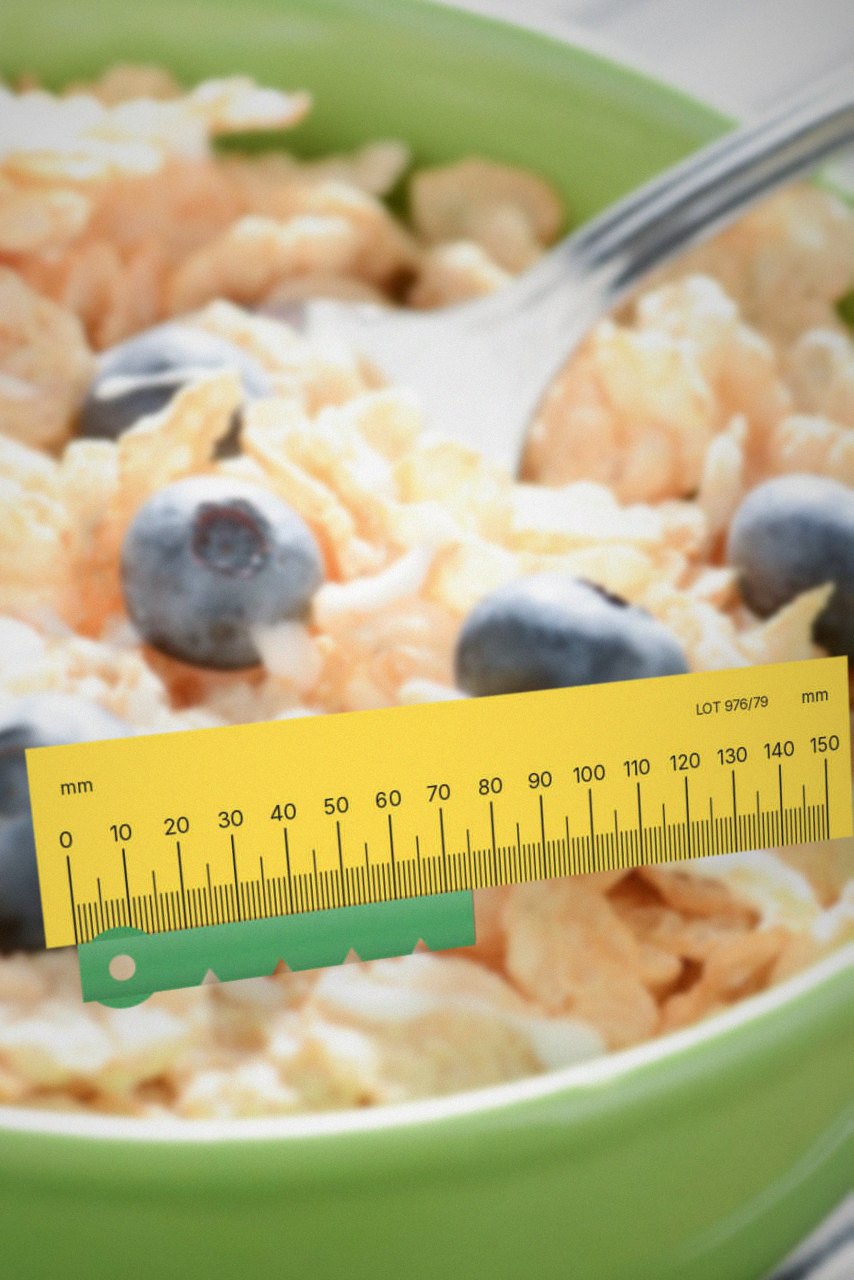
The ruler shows 75 (mm)
